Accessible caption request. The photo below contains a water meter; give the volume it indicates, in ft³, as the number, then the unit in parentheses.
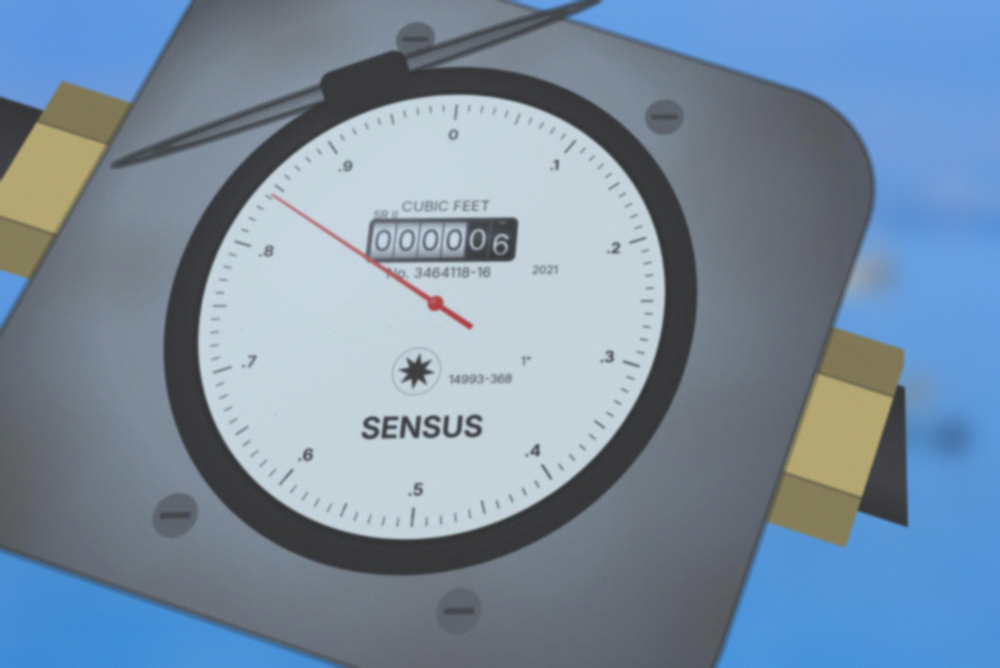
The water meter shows 5.84 (ft³)
